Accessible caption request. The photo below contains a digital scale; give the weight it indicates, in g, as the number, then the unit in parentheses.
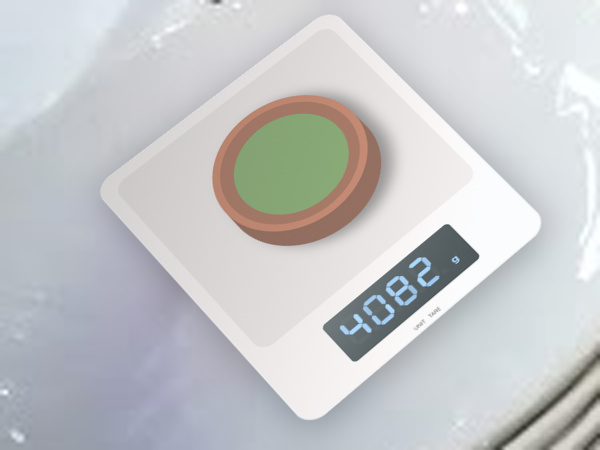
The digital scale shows 4082 (g)
